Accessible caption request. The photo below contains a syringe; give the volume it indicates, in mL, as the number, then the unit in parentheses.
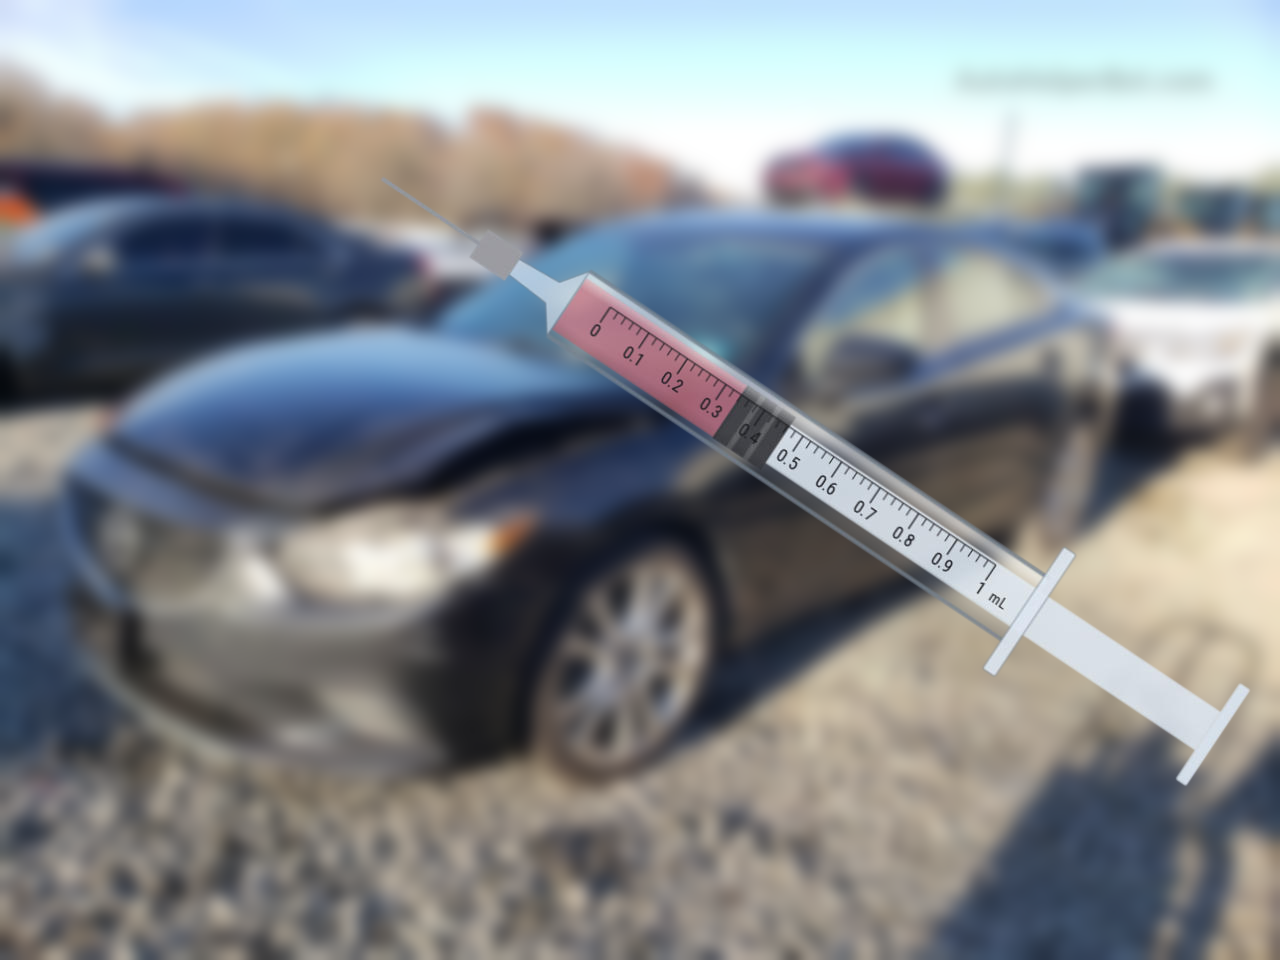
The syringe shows 0.34 (mL)
